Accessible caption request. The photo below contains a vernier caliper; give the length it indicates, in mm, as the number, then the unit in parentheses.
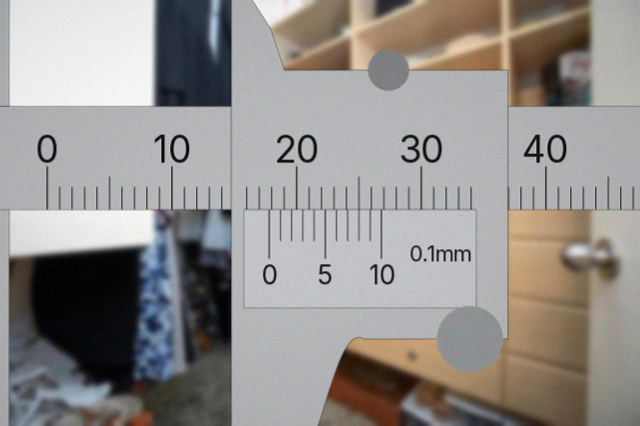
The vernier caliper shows 17.8 (mm)
